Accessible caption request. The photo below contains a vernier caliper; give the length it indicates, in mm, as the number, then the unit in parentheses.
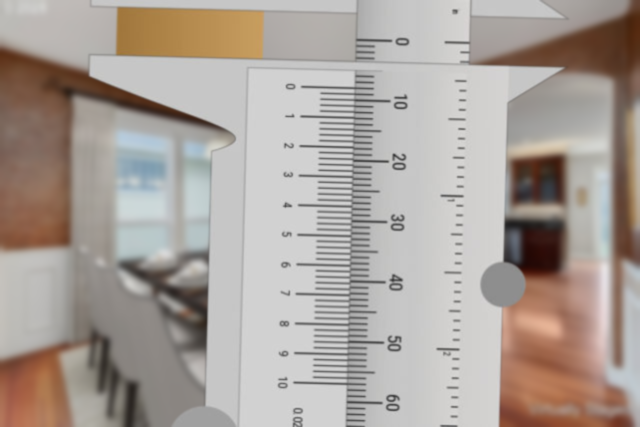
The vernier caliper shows 8.0 (mm)
